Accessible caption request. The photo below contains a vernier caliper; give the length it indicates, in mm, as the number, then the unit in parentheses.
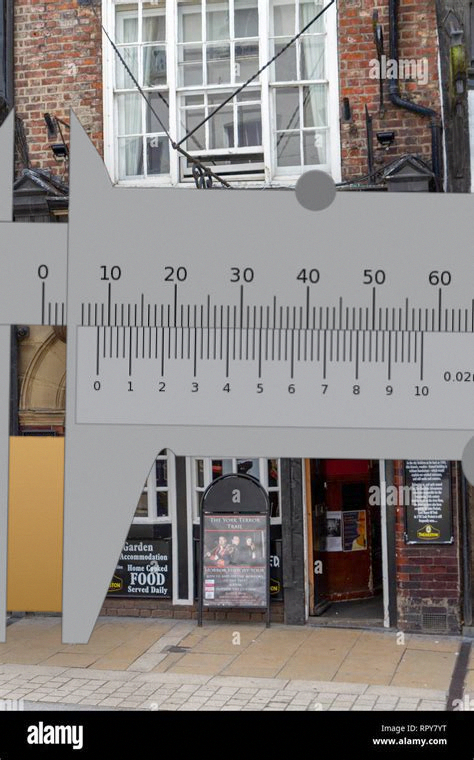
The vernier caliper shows 8.4 (mm)
